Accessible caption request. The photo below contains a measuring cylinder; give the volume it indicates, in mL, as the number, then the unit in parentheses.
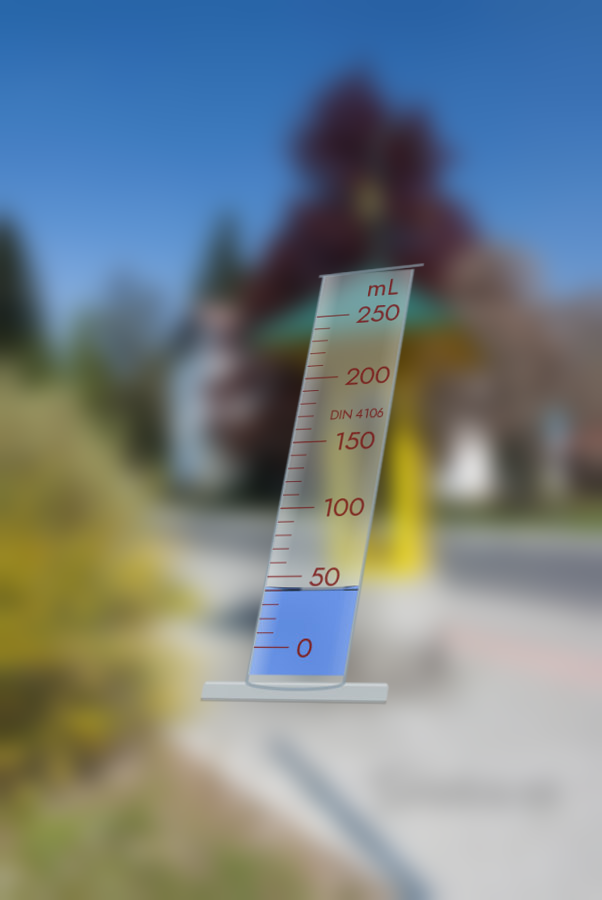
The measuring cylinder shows 40 (mL)
